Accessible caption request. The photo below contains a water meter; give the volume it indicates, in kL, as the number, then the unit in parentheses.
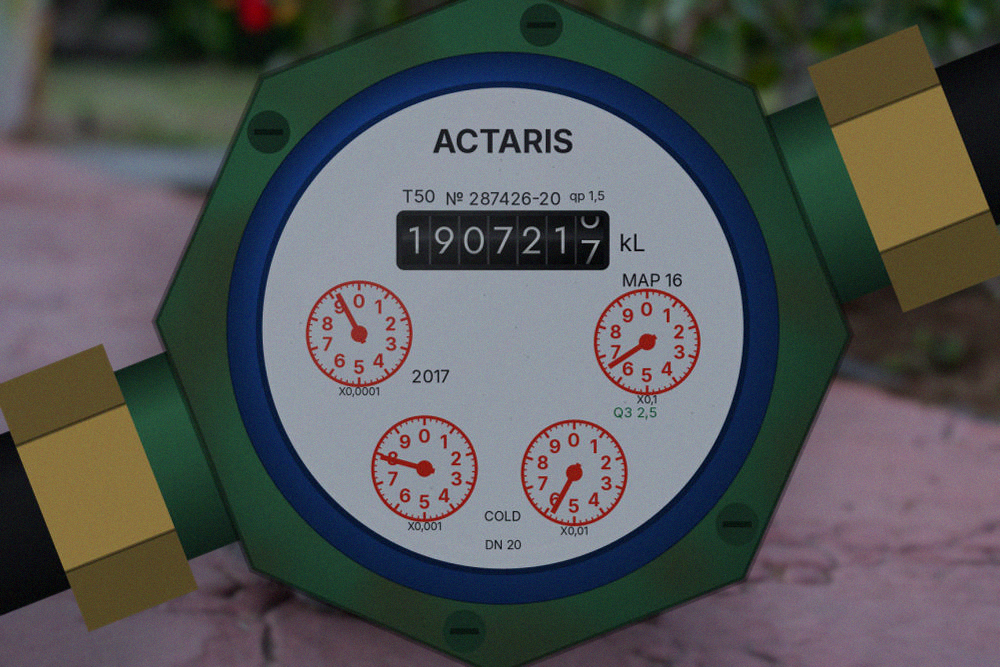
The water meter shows 1907216.6579 (kL)
